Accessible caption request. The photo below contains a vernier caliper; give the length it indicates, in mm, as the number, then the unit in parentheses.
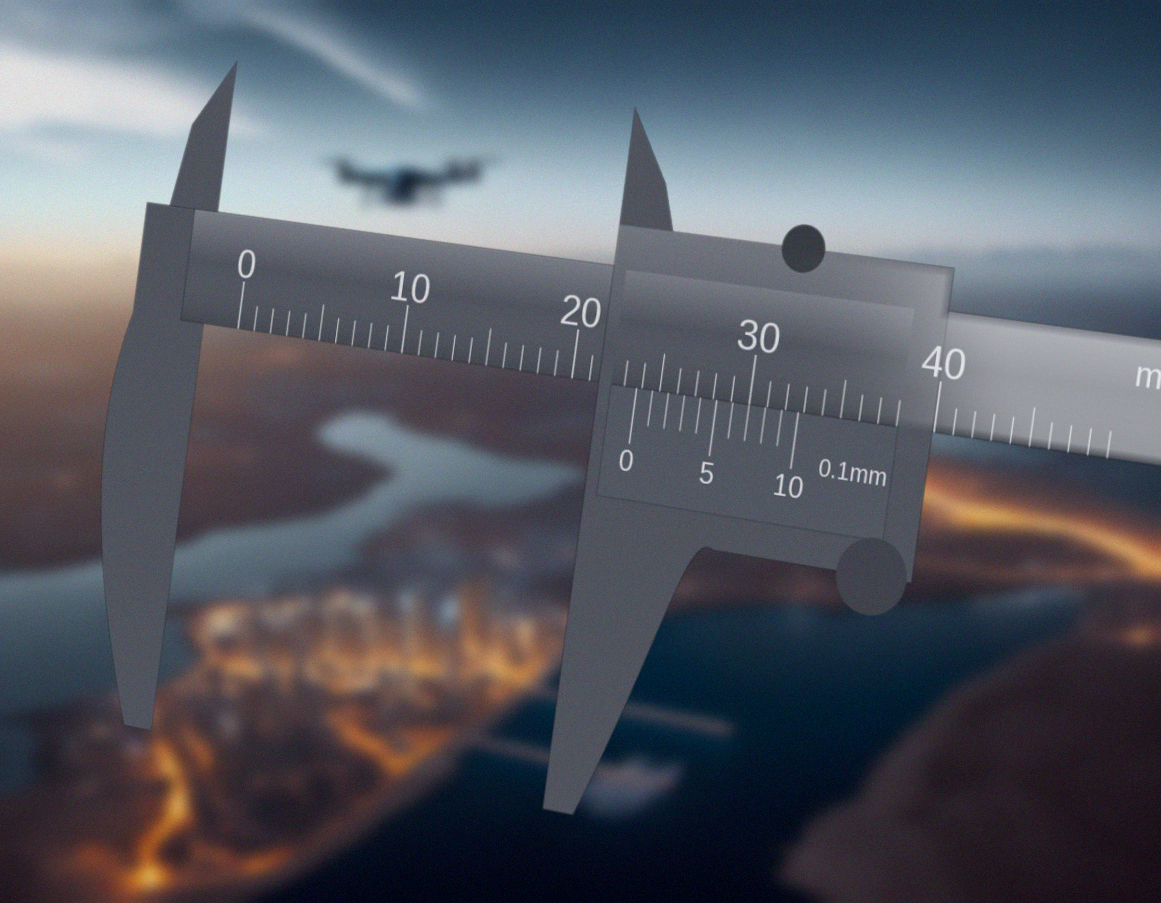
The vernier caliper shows 23.7 (mm)
